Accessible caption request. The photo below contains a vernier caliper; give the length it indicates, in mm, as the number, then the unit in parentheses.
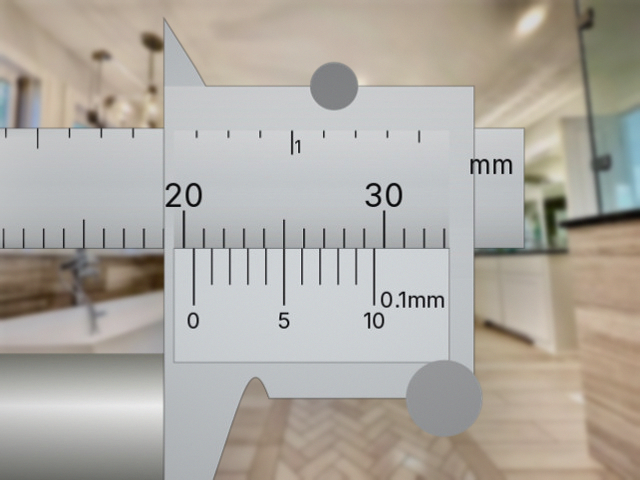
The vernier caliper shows 20.5 (mm)
